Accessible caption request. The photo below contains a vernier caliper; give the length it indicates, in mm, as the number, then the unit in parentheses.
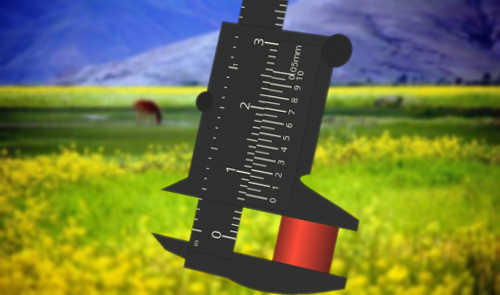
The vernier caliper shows 6.8 (mm)
